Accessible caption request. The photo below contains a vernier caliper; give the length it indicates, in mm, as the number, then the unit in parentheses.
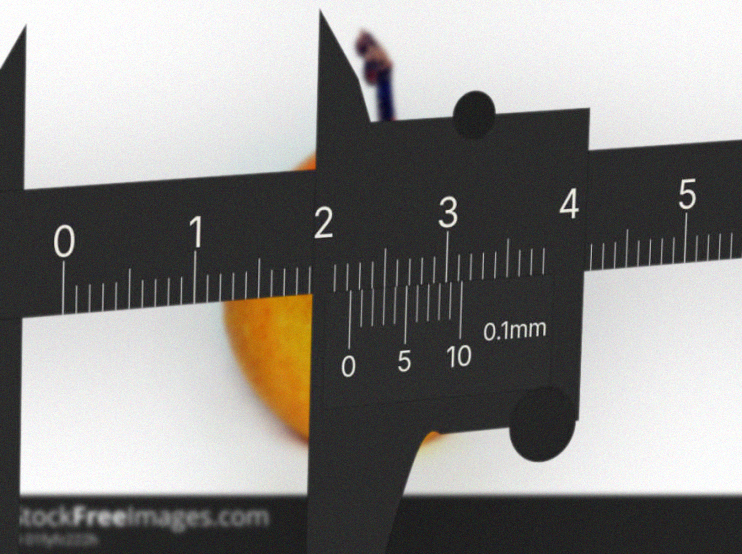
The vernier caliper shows 22.3 (mm)
